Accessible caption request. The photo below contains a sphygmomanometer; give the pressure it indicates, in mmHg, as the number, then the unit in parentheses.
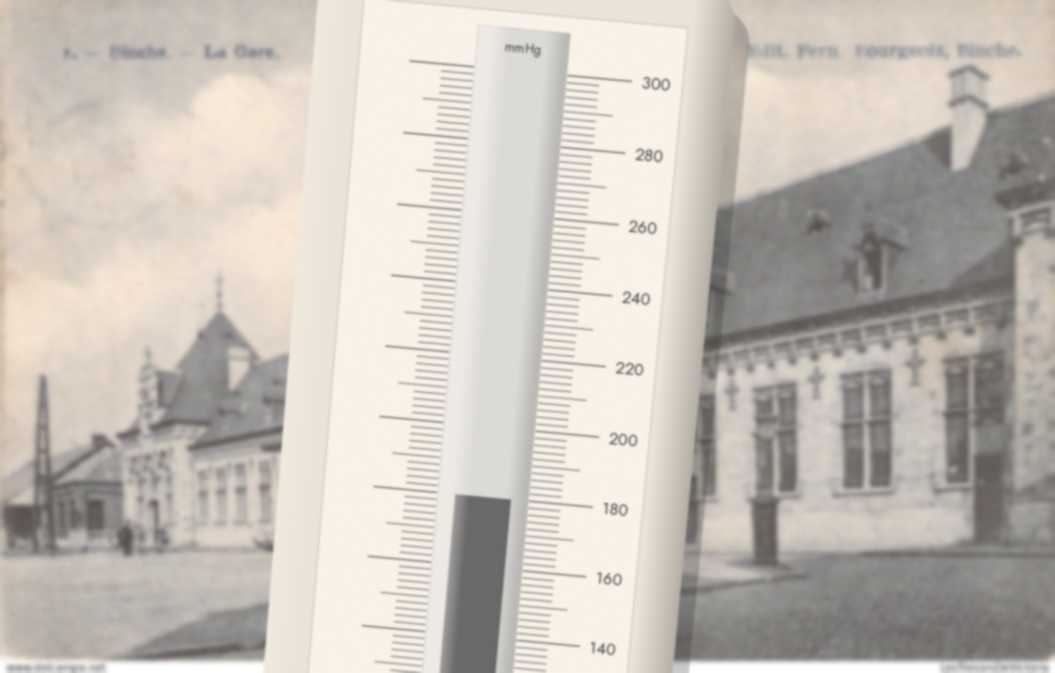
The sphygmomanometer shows 180 (mmHg)
